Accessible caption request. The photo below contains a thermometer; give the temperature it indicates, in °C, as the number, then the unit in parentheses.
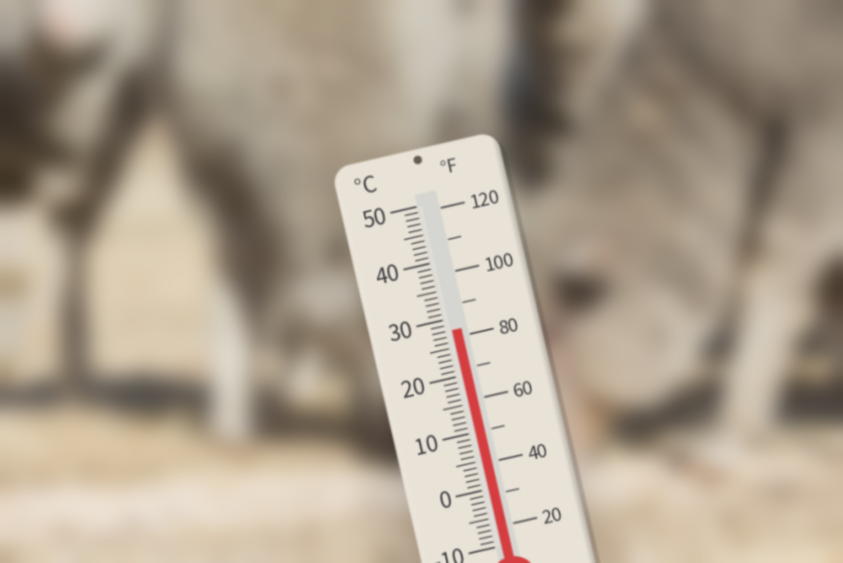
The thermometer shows 28 (°C)
